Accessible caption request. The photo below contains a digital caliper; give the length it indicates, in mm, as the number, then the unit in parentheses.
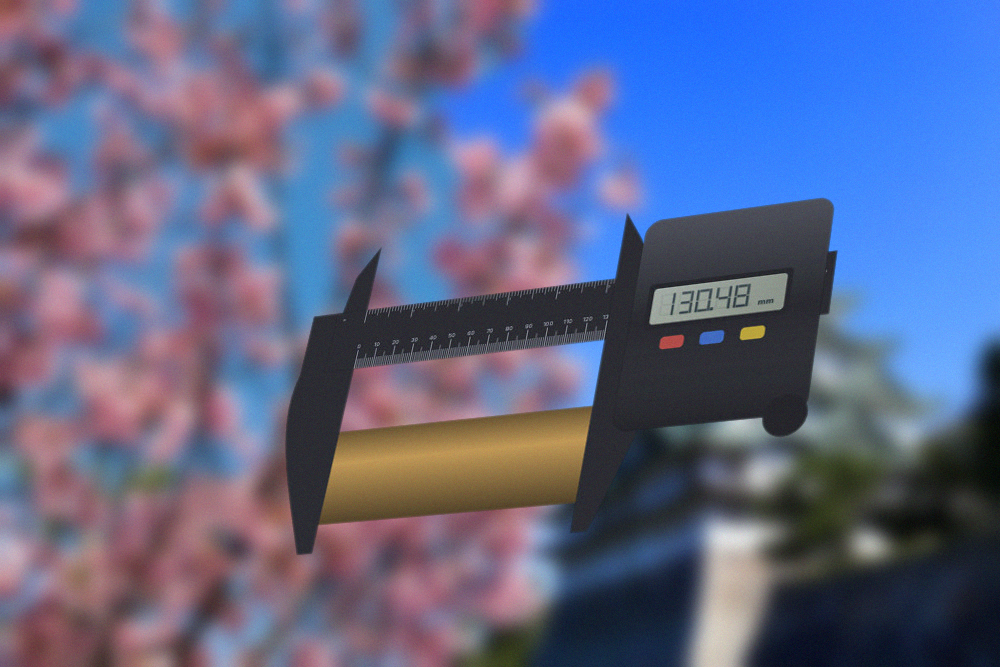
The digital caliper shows 130.48 (mm)
